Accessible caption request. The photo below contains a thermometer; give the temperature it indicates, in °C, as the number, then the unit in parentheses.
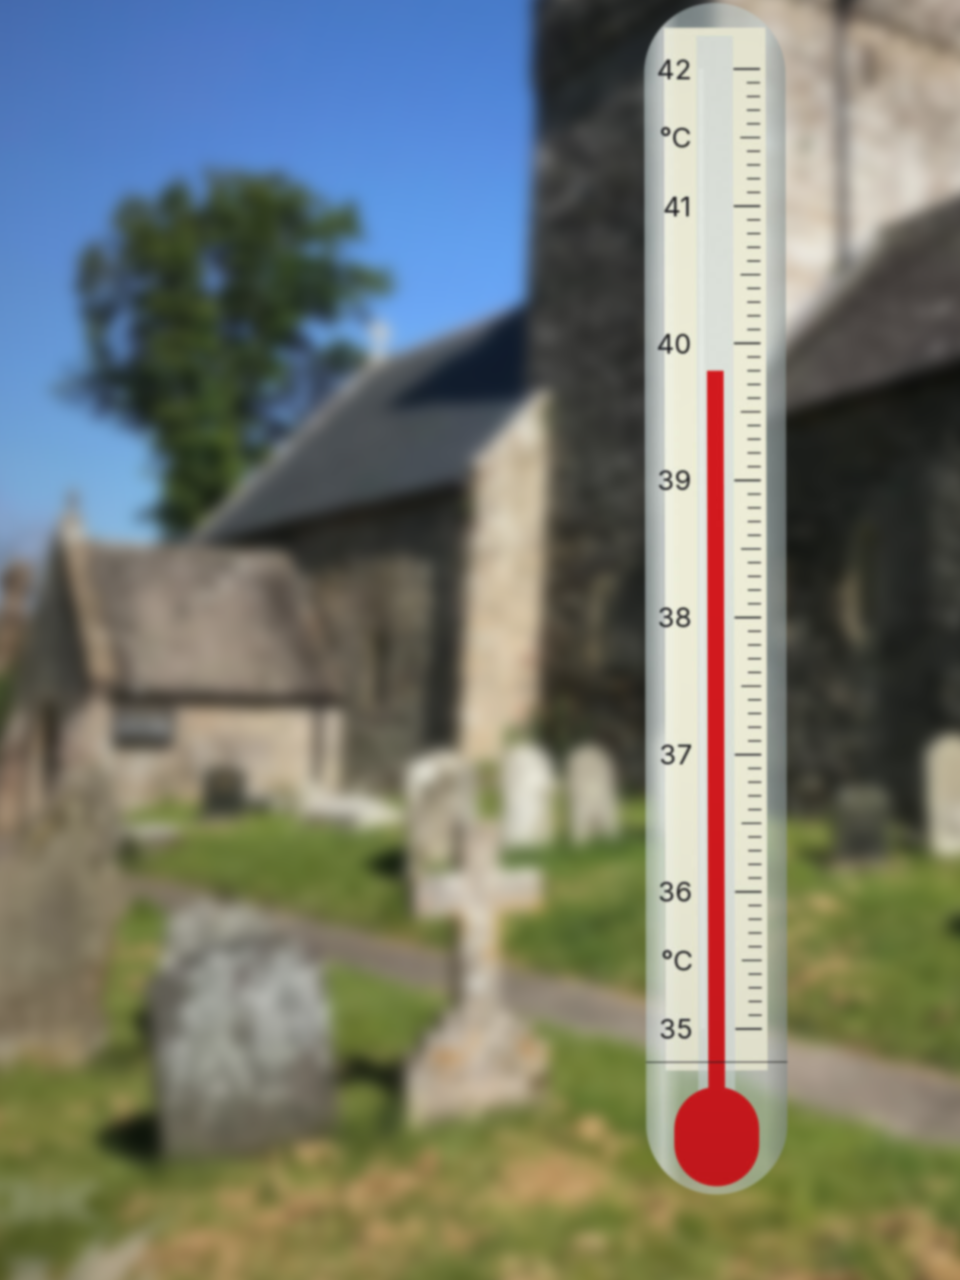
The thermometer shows 39.8 (°C)
